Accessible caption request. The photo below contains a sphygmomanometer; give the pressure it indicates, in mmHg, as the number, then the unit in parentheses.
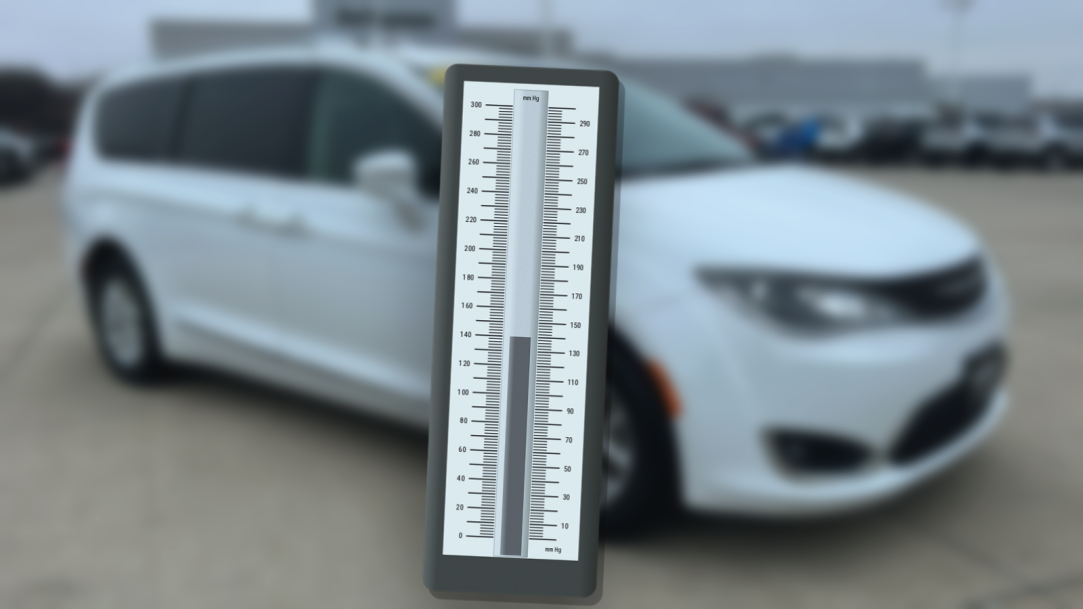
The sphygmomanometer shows 140 (mmHg)
